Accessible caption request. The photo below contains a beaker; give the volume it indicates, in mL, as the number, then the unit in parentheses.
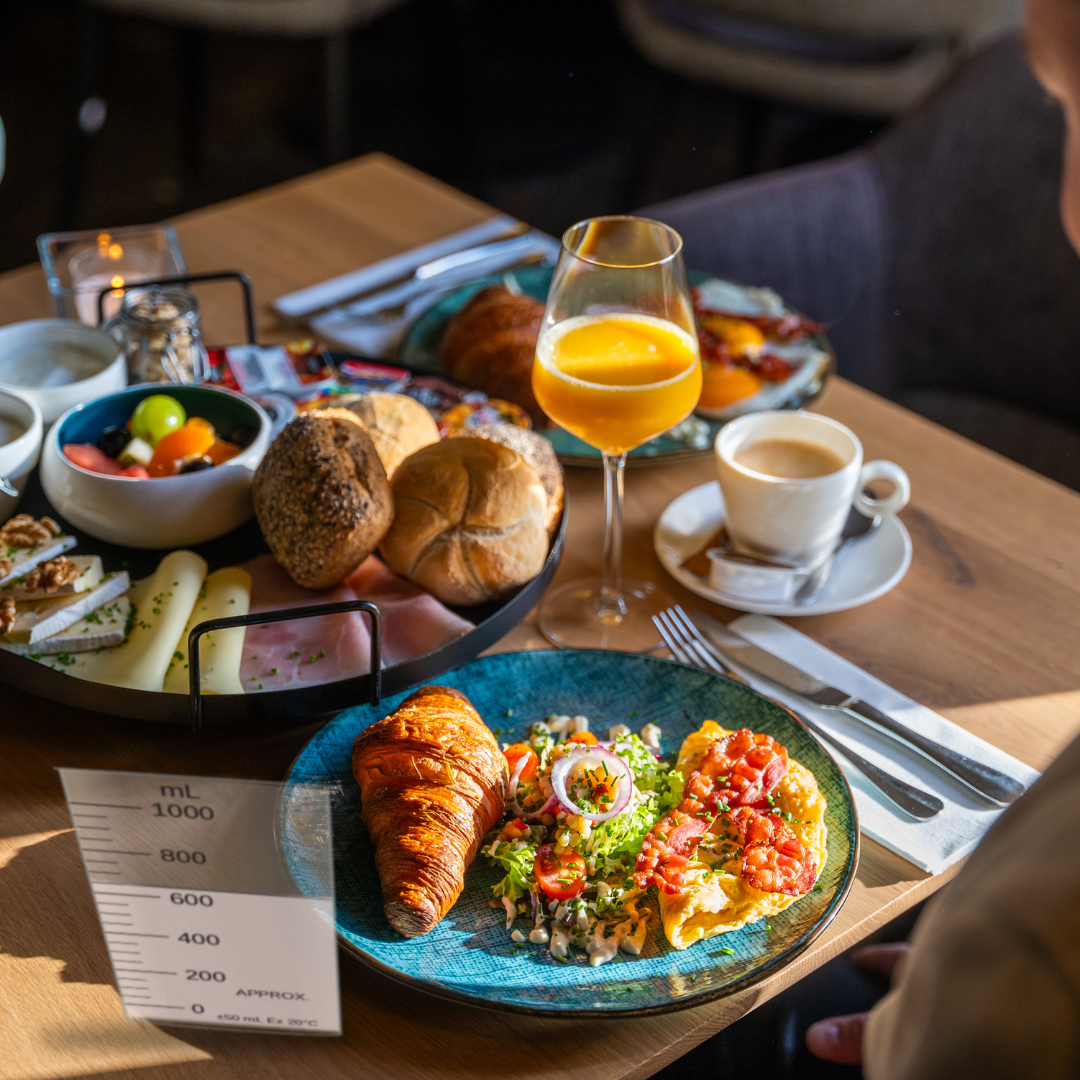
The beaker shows 650 (mL)
